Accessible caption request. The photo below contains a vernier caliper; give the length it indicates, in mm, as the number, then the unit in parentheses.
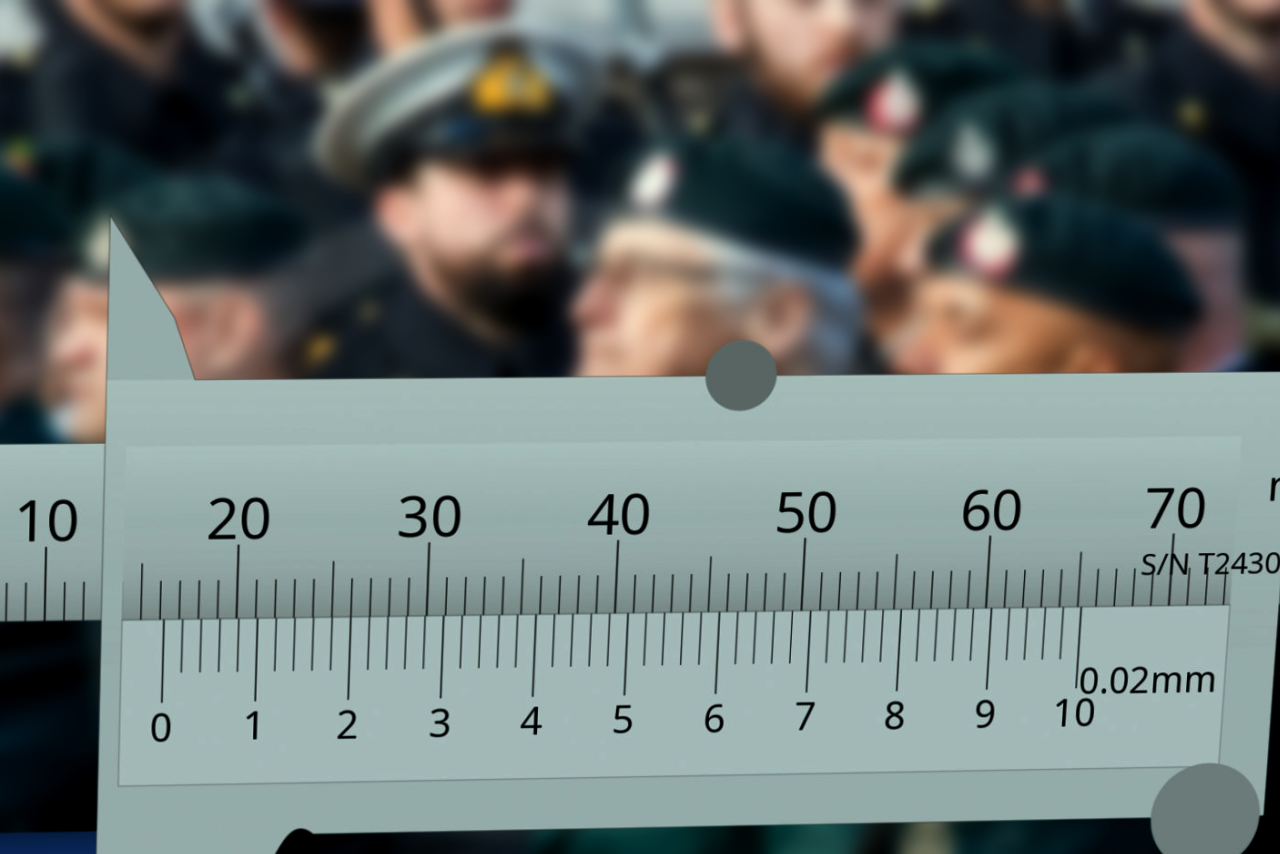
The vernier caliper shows 16.2 (mm)
